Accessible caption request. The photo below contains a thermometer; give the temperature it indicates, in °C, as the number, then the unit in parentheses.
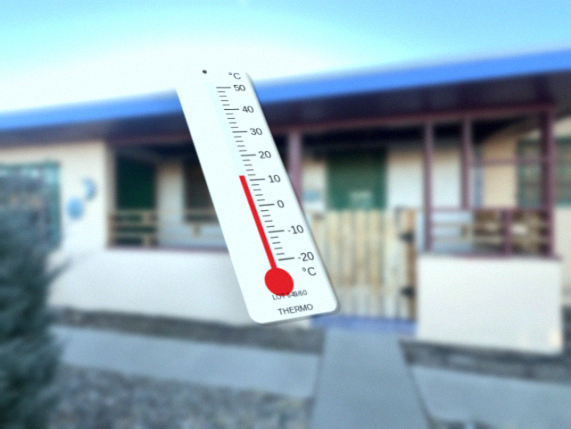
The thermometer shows 12 (°C)
